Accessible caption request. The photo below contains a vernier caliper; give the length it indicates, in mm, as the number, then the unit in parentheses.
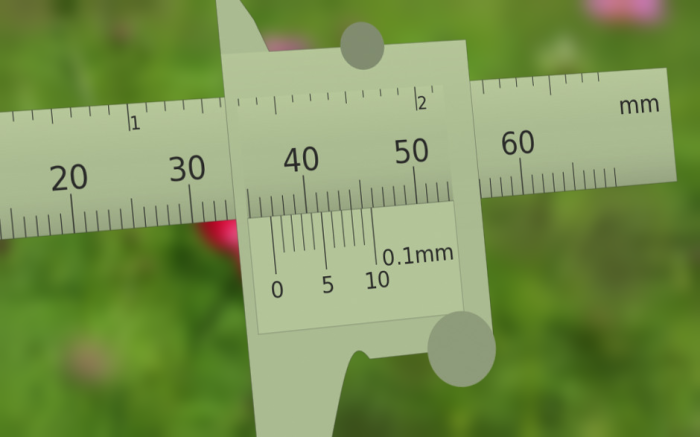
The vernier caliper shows 36.8 (mm)
